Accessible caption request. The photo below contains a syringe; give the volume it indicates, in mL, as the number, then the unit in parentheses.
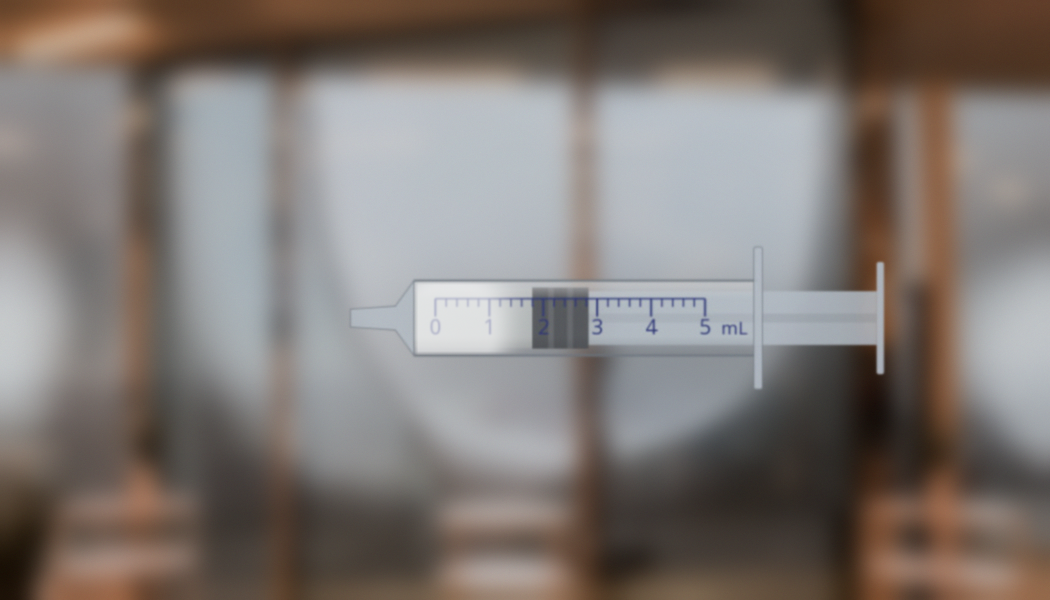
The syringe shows 1.8 (mL)
